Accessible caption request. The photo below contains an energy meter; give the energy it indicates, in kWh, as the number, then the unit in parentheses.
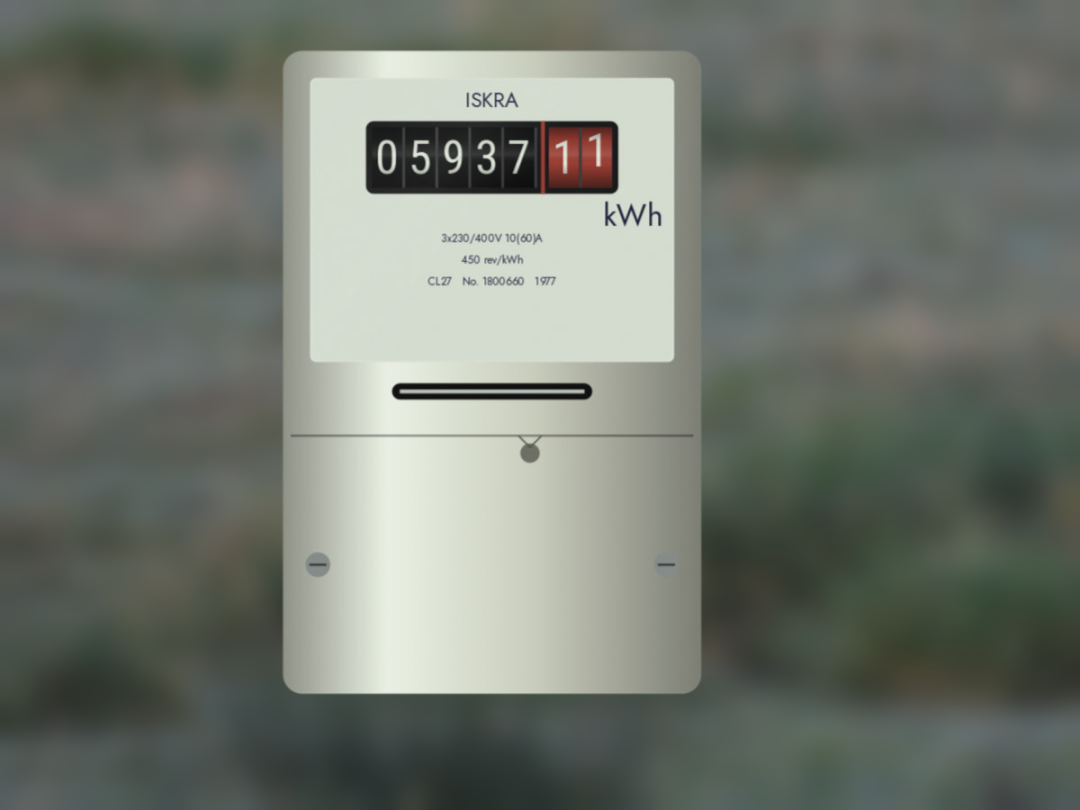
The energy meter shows 5937.11 (kWh)
